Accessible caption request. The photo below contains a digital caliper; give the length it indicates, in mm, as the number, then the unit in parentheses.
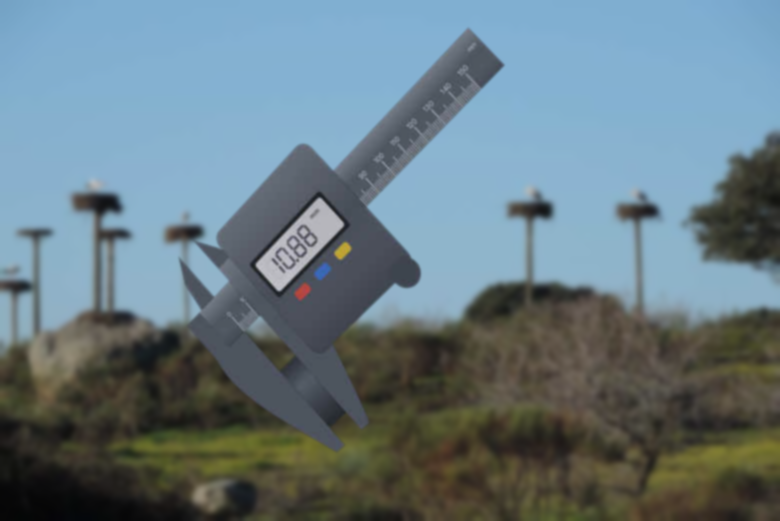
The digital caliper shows 10.88 (mm)
